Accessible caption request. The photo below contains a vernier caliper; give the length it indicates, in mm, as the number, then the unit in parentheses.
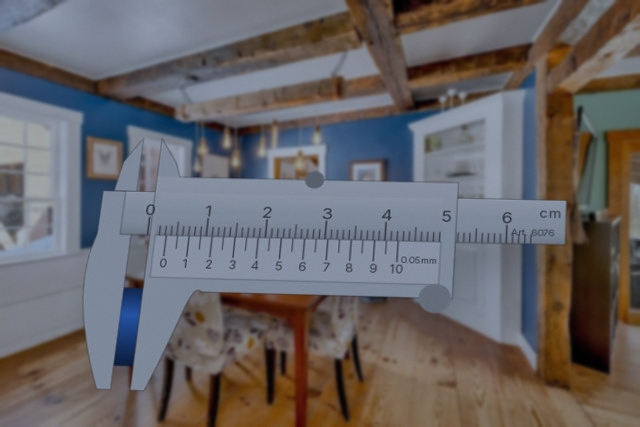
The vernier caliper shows 3.2 (mm)
